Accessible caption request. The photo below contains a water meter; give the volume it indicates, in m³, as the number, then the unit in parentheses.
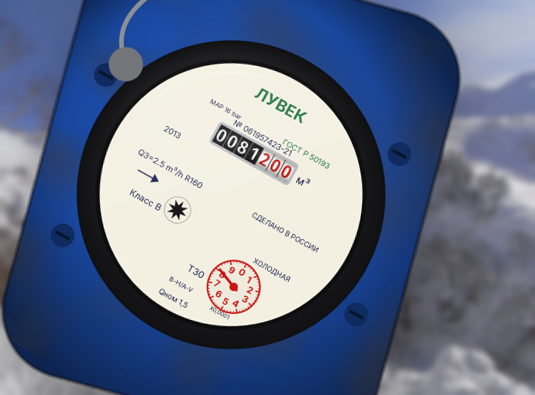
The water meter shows 81.2008 (m³)
